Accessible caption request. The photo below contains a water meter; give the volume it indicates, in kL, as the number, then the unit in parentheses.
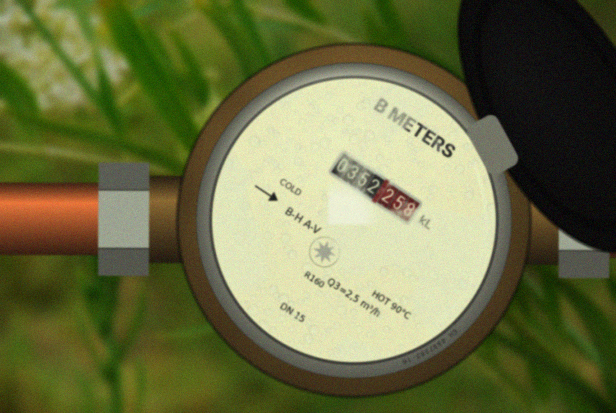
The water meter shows 352.258 (kL)
